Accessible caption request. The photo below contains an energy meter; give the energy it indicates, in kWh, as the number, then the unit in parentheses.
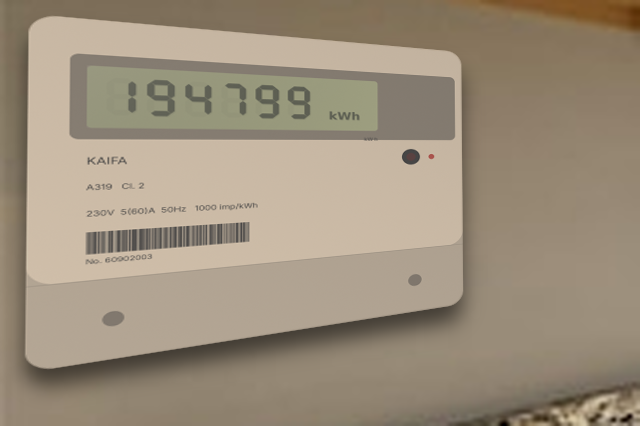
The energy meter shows 194799 (kWh)
